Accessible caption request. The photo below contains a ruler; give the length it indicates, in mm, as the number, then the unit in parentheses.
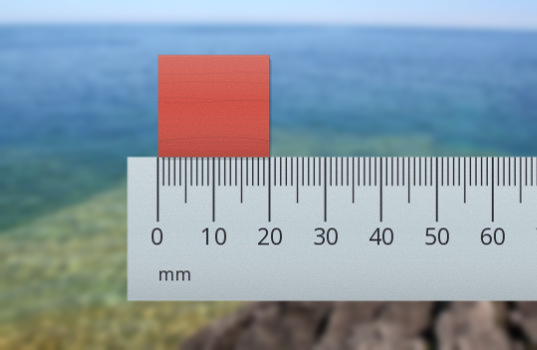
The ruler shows 20 (mm)
